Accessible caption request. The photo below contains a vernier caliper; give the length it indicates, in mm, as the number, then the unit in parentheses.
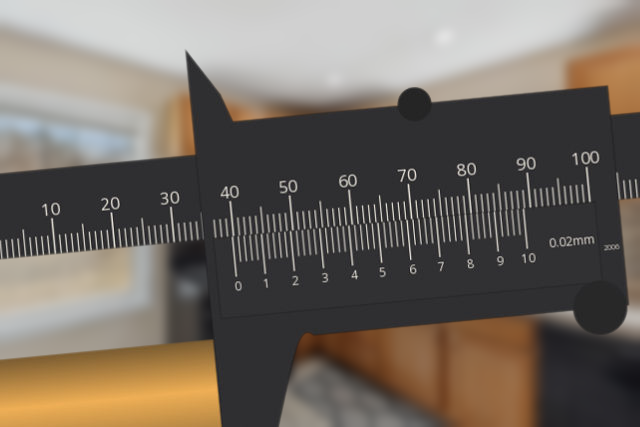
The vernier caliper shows 39.8 (mm)
